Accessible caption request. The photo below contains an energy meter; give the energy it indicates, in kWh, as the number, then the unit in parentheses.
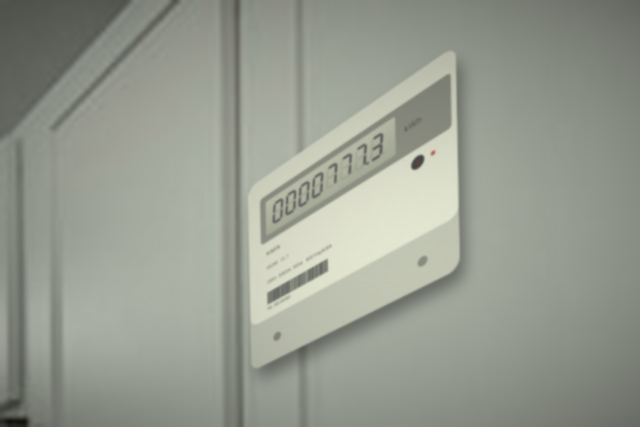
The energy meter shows 777.3 (kWh)
